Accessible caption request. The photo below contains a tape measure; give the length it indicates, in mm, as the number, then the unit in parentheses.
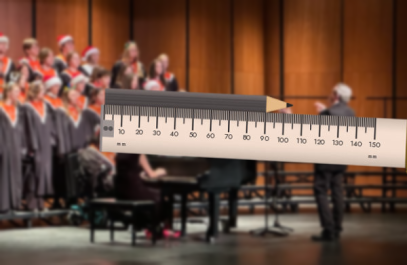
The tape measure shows 105 (mm)
